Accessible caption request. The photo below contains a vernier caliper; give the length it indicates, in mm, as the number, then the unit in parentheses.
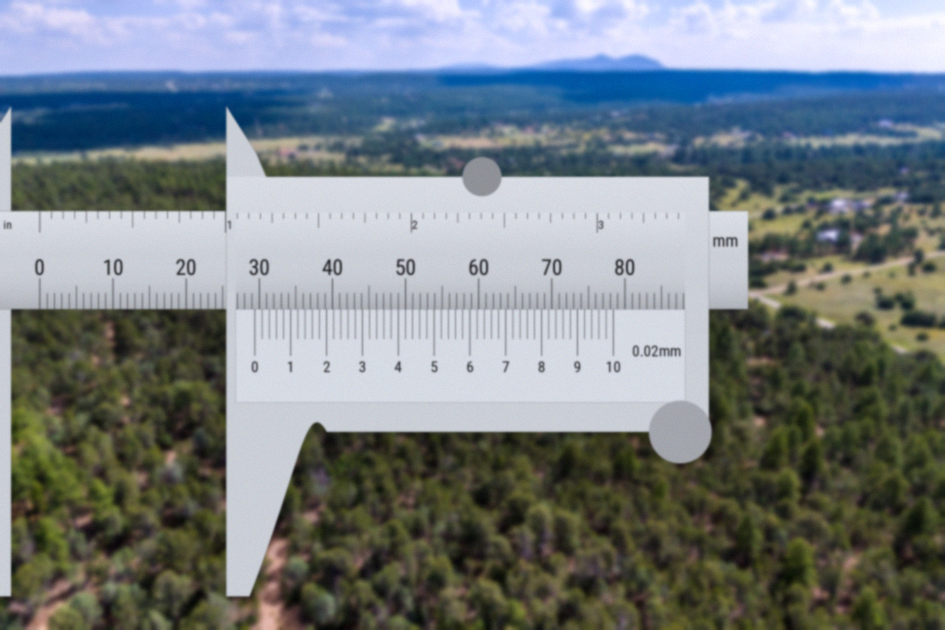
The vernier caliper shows 29.4 (mm)
